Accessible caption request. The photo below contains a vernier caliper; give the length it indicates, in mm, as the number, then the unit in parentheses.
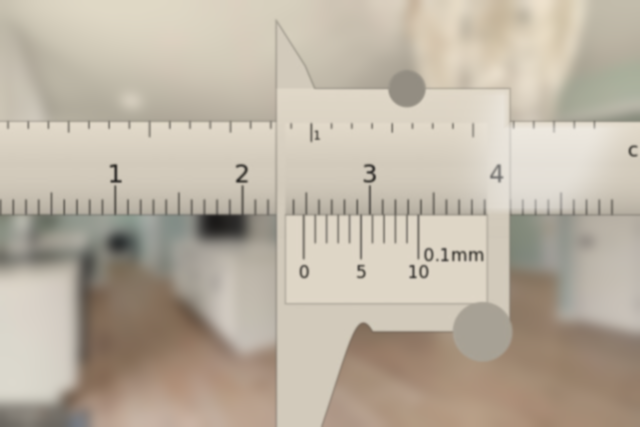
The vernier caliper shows 24.8 (mm)
